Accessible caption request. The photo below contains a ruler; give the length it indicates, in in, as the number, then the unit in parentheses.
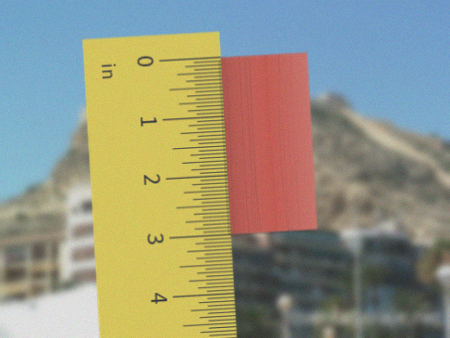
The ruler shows 3 (in)
